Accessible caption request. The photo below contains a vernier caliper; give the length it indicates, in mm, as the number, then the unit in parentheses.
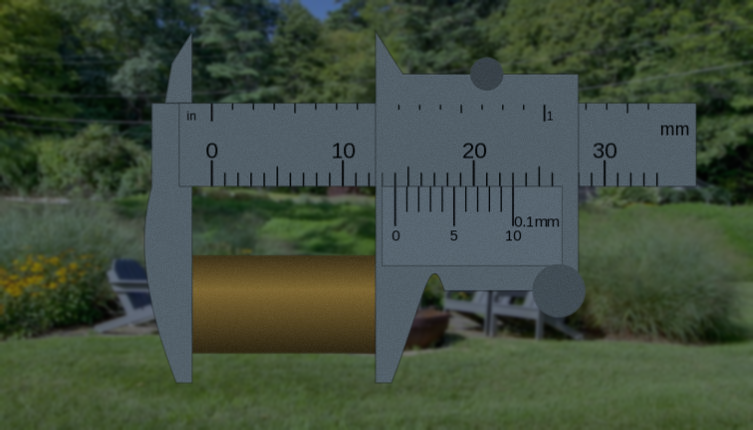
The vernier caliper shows 14.0 (mm)
